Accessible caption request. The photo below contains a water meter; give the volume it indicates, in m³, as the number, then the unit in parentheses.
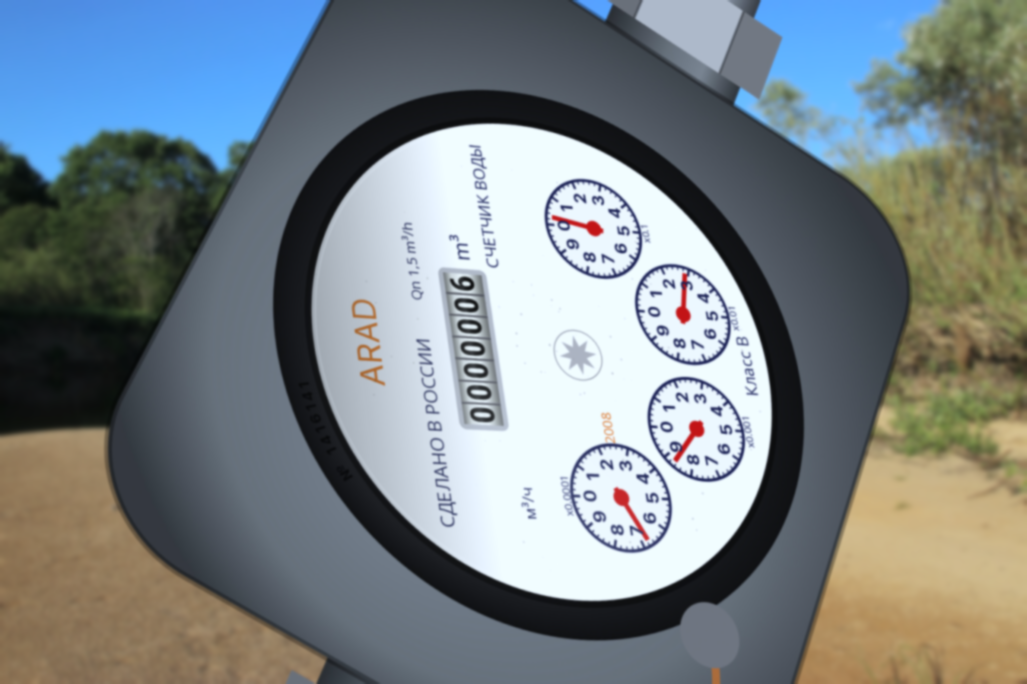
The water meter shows 6.0286 (m³)
